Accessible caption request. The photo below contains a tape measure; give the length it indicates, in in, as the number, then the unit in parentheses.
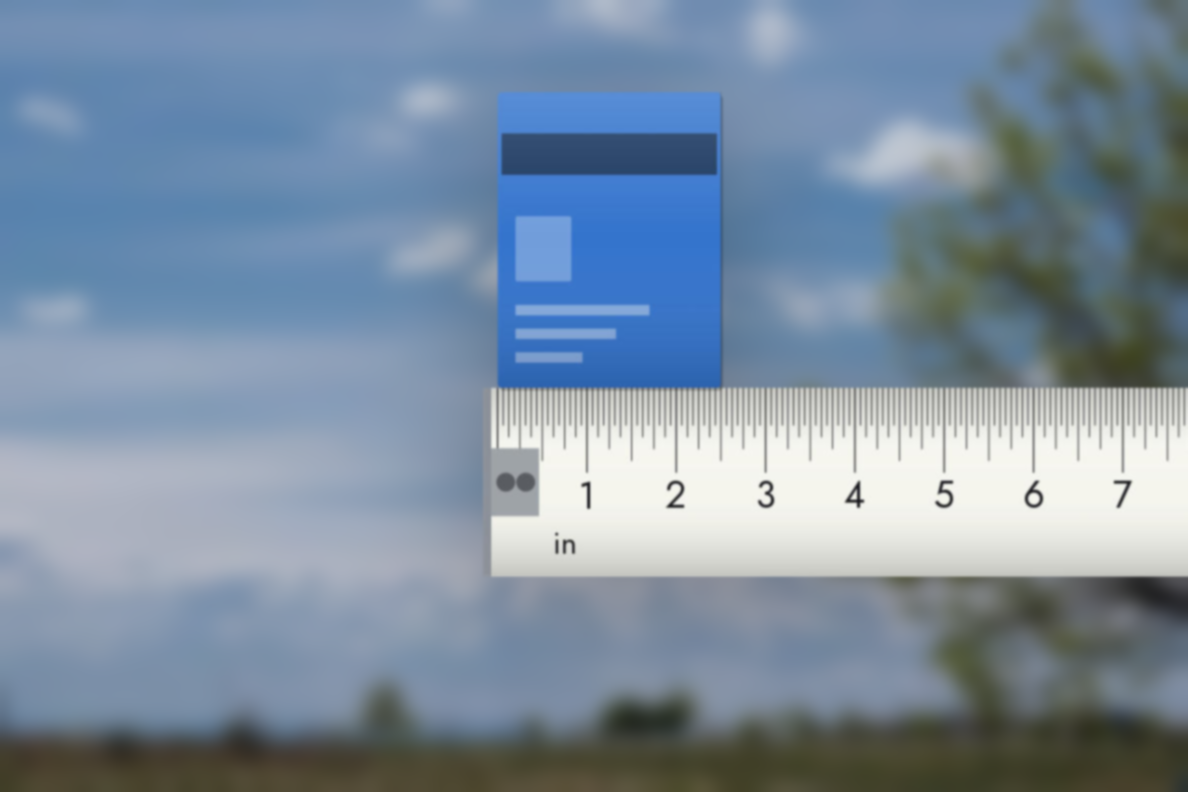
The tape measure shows 2.5 (in)
